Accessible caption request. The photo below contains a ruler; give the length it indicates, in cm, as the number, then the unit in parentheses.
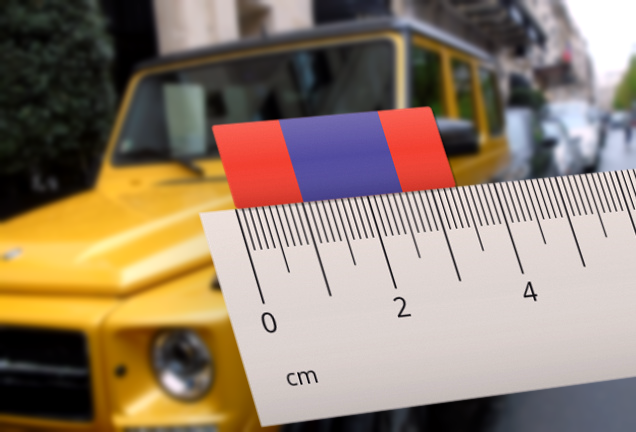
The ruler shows 3.4 (cm)
